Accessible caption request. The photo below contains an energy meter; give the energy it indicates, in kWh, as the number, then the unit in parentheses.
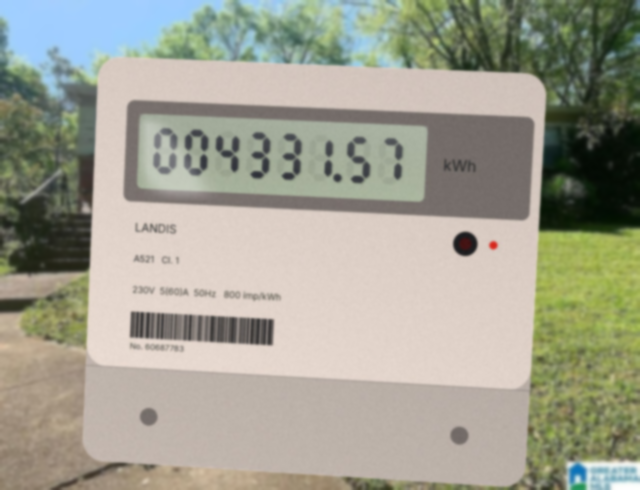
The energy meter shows 4331.57 (kWh)
